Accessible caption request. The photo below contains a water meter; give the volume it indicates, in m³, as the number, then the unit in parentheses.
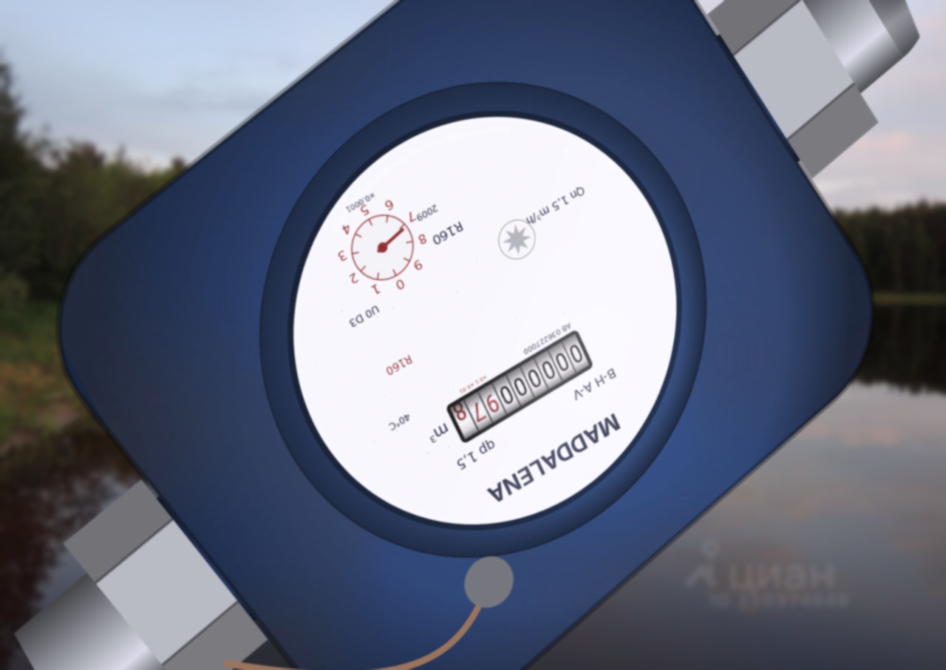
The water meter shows 0.9777 (m³)
